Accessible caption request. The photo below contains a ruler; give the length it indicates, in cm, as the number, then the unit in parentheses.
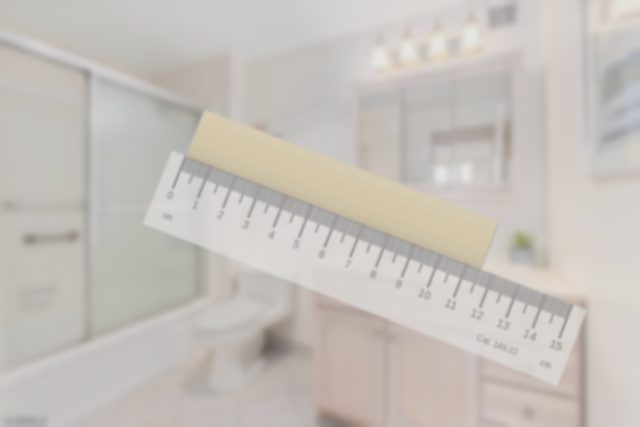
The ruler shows 11.5 (cm)
